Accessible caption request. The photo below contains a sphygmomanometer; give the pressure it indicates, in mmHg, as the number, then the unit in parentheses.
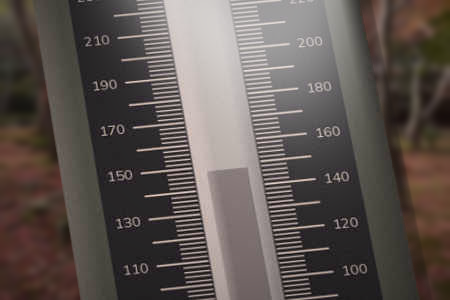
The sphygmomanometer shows 148 (mmHg)
